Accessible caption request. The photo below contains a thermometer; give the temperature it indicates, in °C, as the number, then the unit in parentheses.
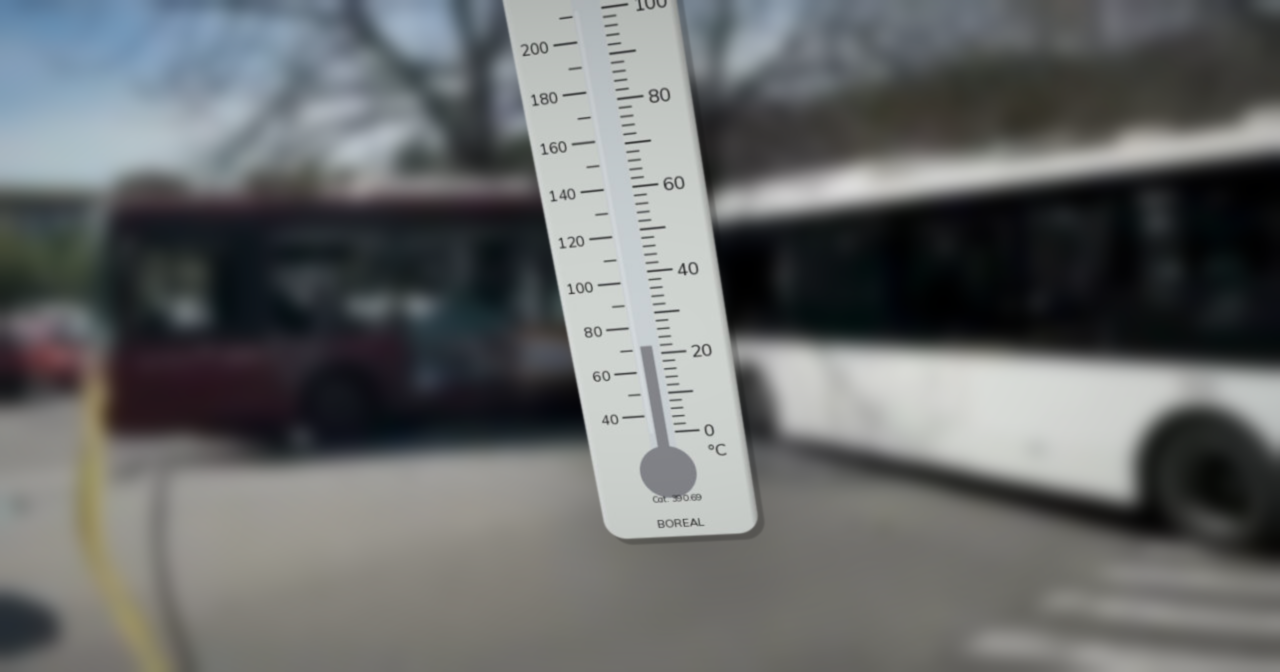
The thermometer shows 22 (°C)
